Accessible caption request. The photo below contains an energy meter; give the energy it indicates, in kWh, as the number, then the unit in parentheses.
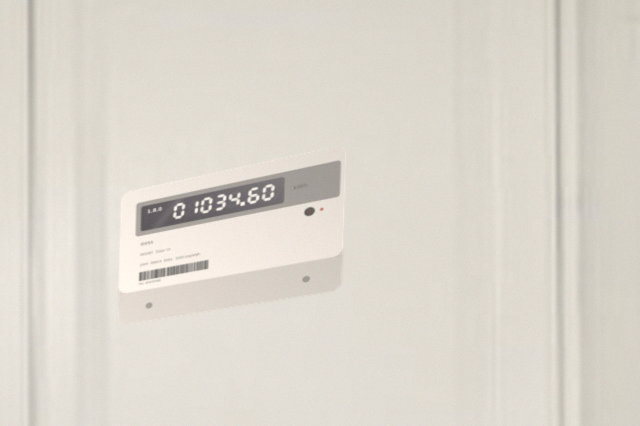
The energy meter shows 1034.60 (kWh)
